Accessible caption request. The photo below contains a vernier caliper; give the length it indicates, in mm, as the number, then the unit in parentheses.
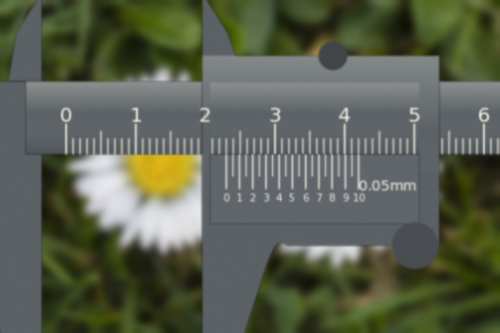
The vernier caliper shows 23.0 (mm)
